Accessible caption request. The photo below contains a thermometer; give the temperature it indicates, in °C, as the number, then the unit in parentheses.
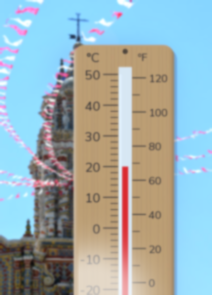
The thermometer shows 20 (°C)
